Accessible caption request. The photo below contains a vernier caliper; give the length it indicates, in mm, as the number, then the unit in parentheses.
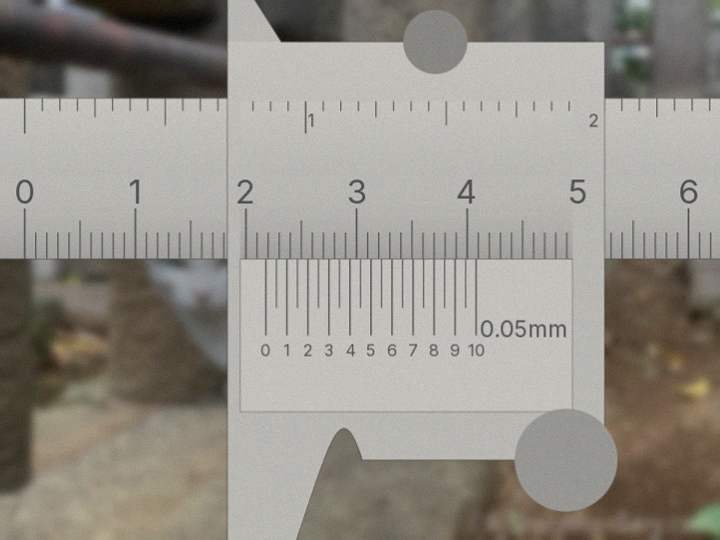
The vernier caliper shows 21.8 (mm)
